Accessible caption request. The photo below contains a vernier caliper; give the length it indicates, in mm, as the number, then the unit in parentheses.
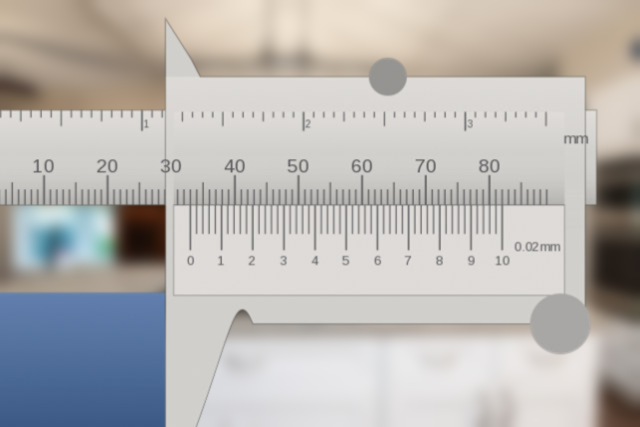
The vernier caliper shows 33.0 (mm)
